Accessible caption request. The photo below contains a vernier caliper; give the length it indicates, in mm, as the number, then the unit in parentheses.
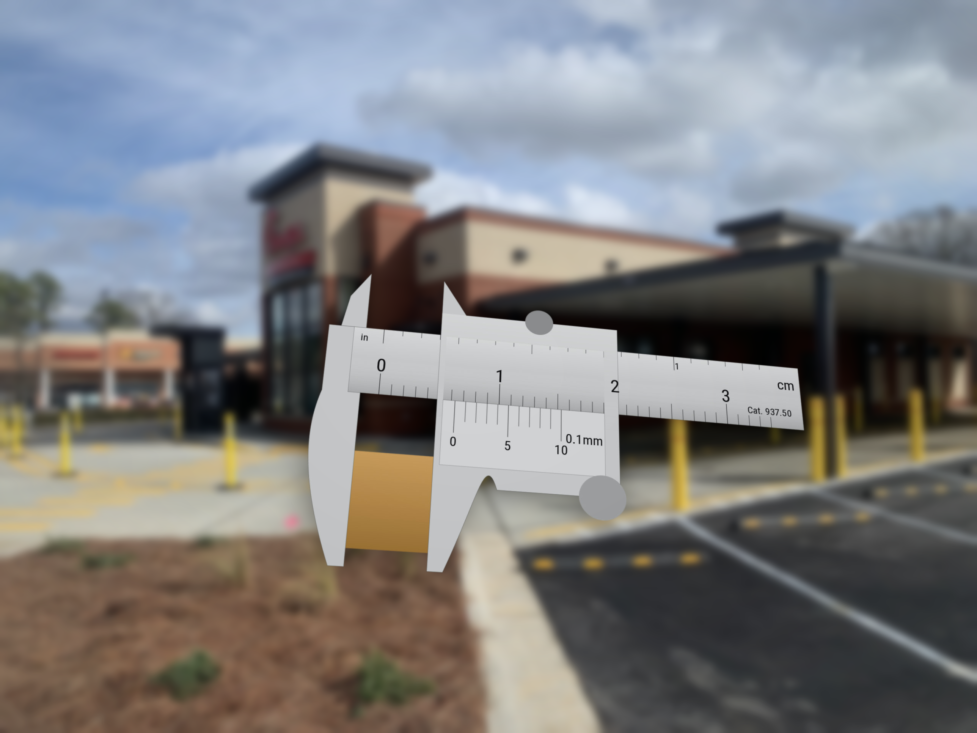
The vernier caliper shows 6.3 (mm)
